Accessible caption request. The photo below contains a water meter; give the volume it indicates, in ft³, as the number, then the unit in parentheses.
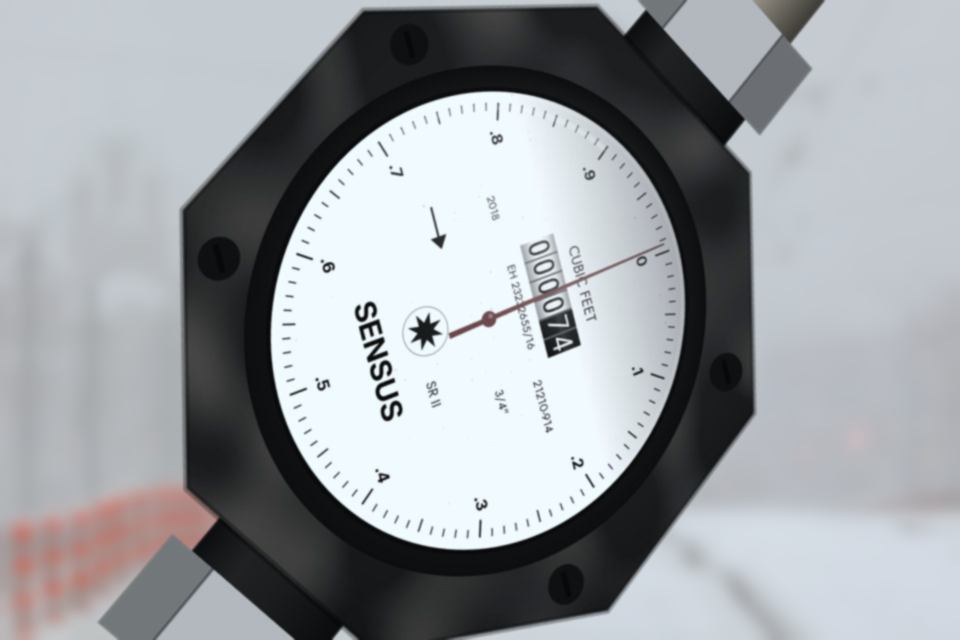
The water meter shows 73.99 (ft³)
